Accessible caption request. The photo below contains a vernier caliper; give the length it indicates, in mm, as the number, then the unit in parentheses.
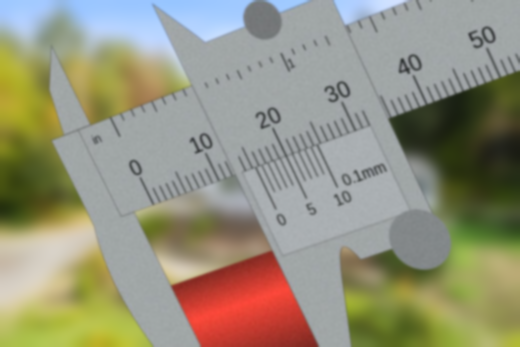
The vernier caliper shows 15.5 (mm)
